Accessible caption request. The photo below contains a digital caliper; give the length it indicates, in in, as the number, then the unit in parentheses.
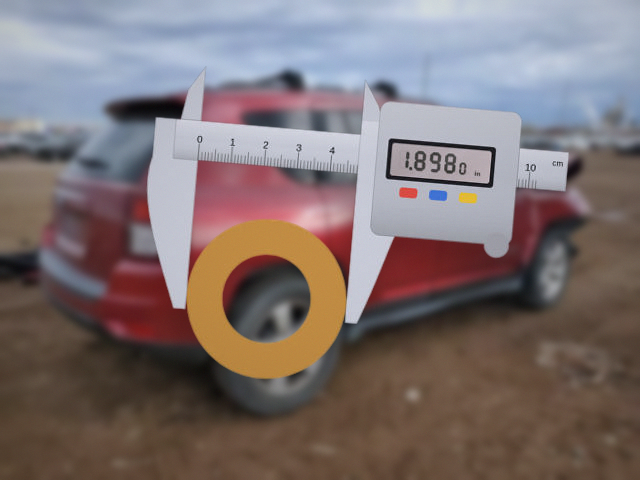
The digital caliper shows 1.8980 (in)
